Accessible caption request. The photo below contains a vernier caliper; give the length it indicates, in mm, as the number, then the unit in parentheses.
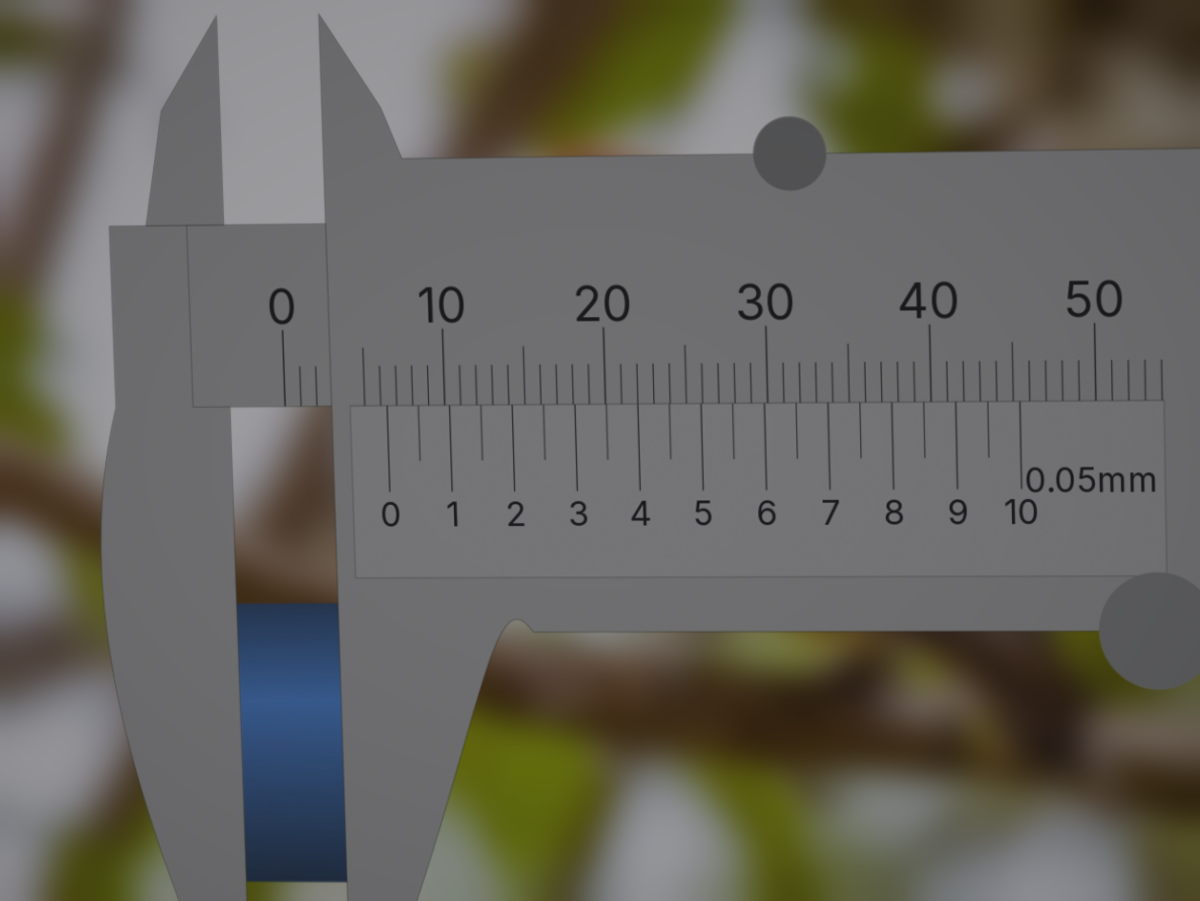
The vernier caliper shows 6.4 (mm)
